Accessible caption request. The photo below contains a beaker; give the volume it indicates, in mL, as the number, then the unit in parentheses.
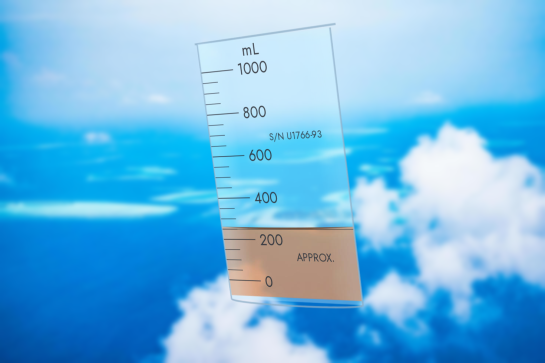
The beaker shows 250 (mL)
